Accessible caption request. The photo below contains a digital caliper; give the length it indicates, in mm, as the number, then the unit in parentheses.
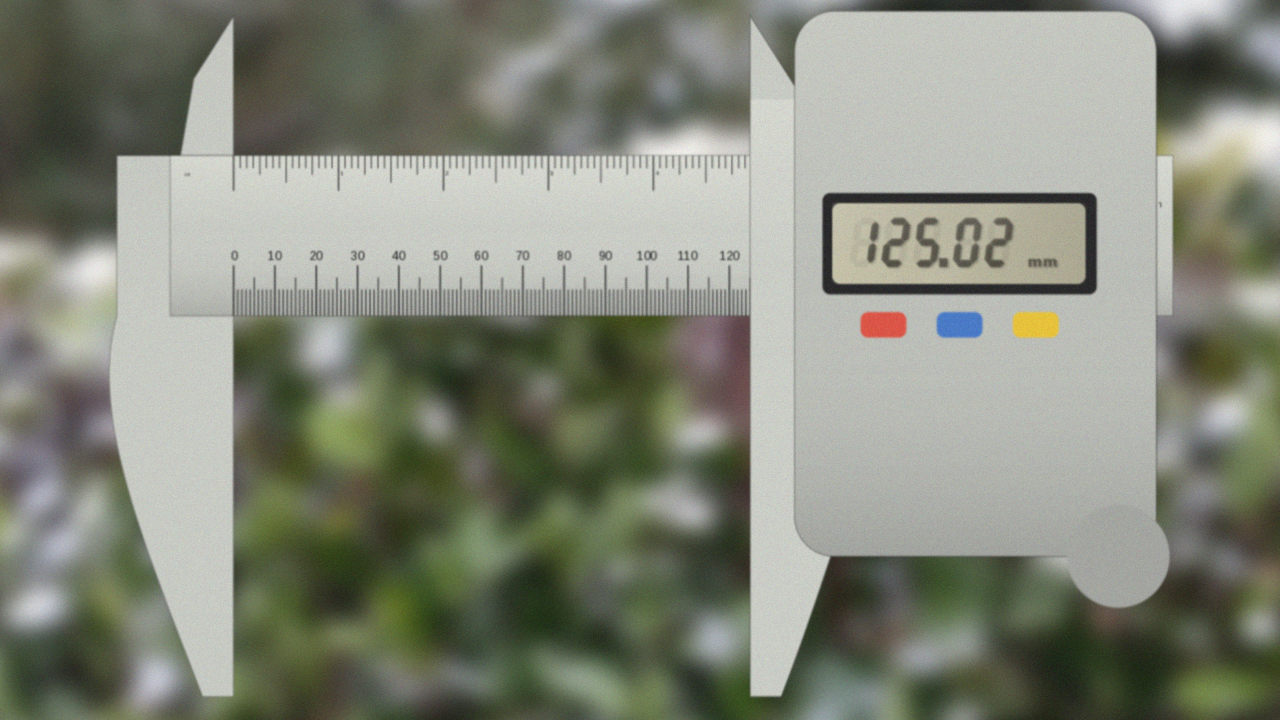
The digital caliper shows 125.02 (mm)
